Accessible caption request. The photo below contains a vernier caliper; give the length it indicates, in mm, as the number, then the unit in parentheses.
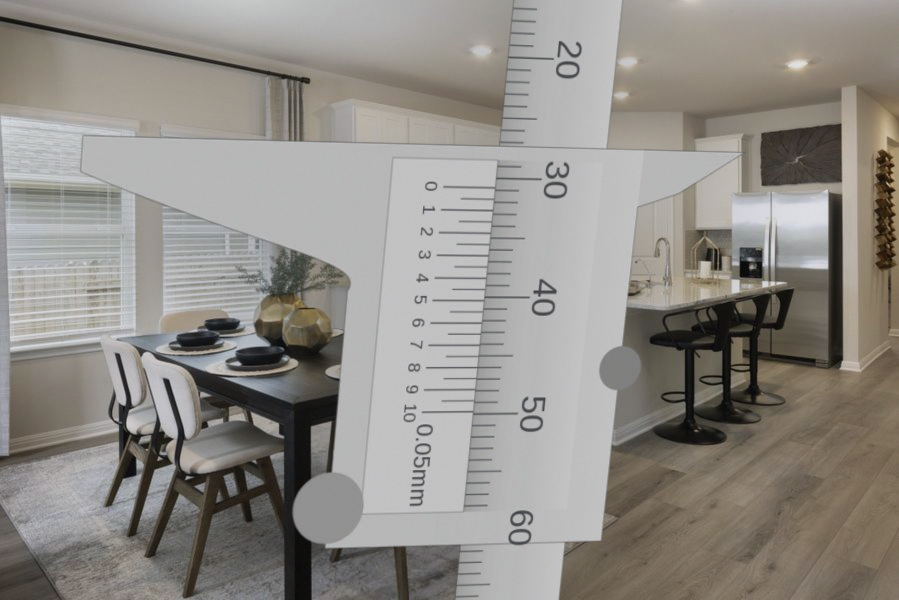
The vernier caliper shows 30.8 (mm)
